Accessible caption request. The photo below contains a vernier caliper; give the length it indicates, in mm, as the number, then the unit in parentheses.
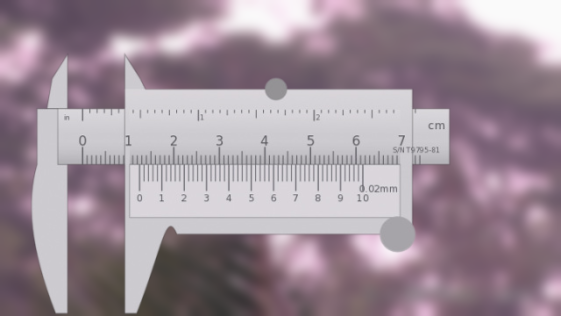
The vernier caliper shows 12.5 (mm)
